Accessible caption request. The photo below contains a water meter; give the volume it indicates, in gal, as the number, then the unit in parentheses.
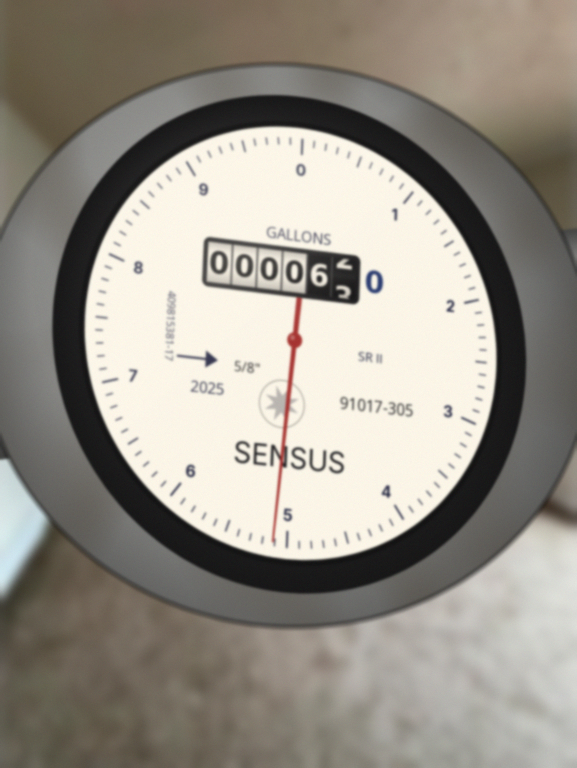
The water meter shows 625.1 (gal)
